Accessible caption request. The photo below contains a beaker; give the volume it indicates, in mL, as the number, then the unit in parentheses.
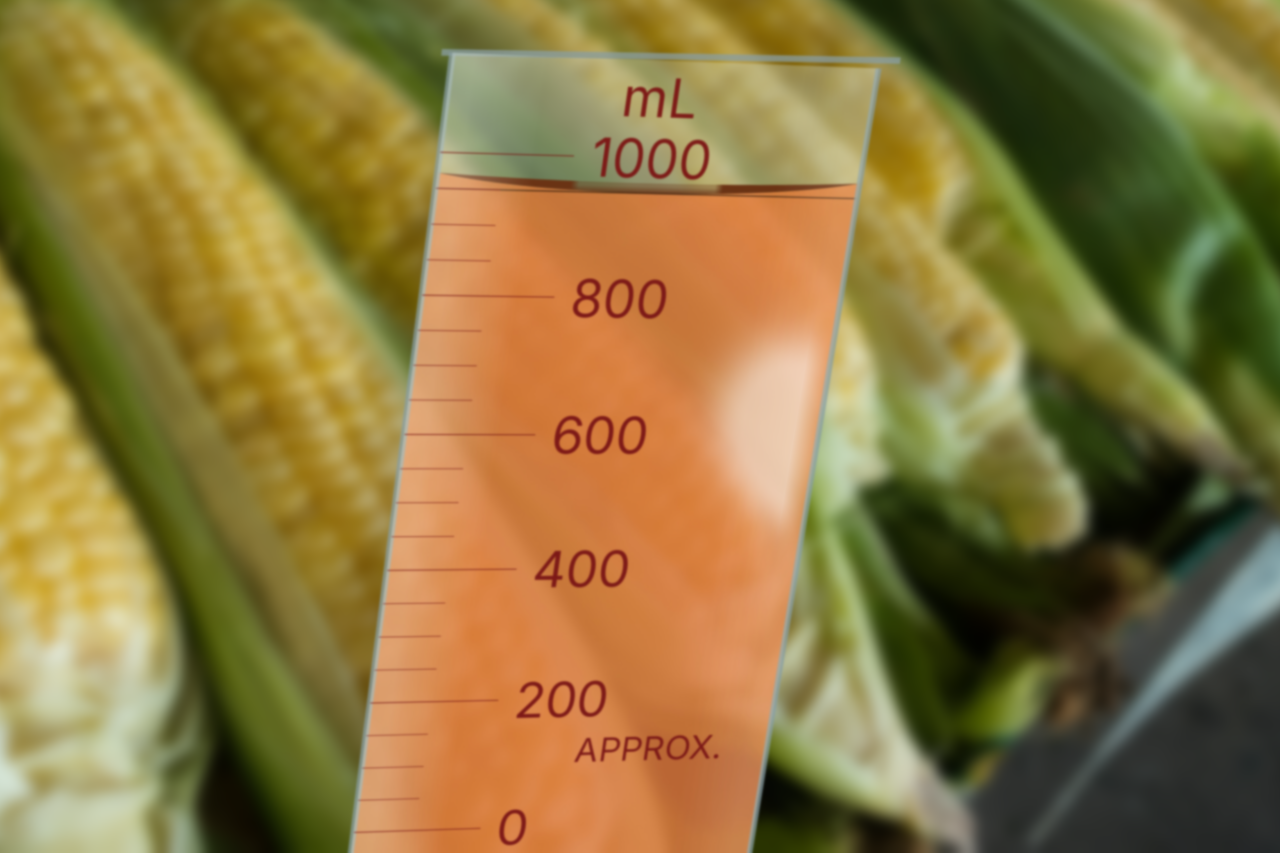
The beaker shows 950 (mL)
